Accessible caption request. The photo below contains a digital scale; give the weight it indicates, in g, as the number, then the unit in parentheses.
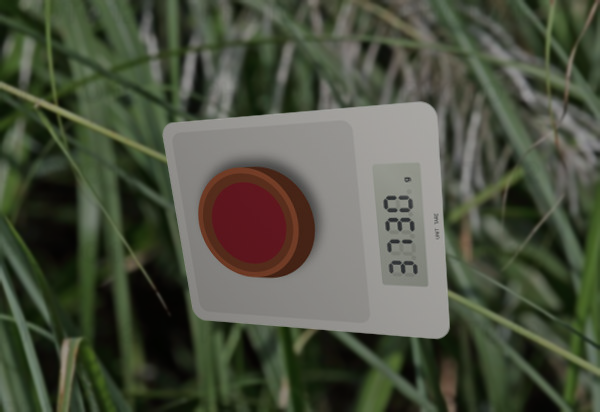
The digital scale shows 3730 (g)
